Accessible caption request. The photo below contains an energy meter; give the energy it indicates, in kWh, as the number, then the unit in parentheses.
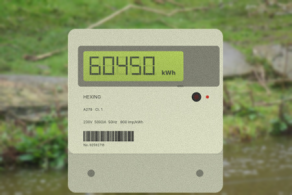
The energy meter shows 60450 (kWh)
